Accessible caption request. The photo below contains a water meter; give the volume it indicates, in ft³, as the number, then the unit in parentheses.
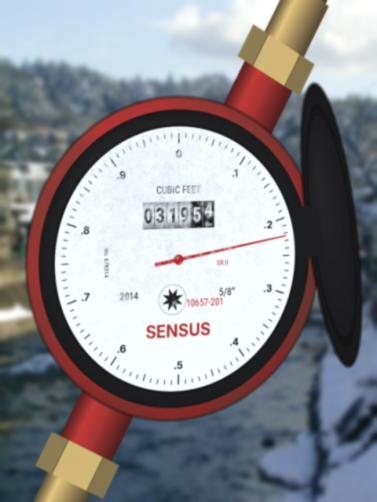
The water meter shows 31954.22 (ft³)
